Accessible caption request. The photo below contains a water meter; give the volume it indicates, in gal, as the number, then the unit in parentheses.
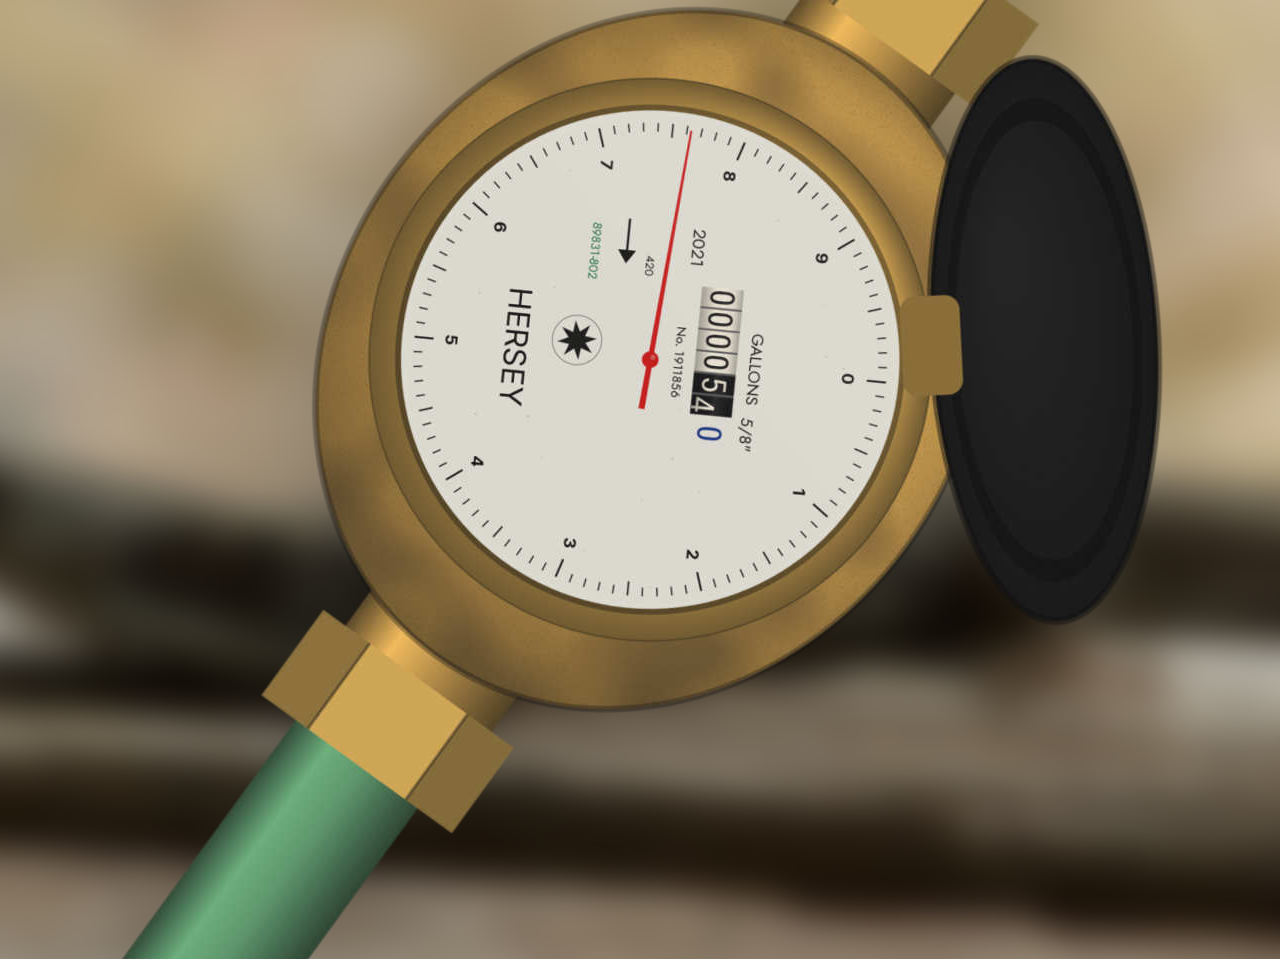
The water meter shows 537.6 (gal)
